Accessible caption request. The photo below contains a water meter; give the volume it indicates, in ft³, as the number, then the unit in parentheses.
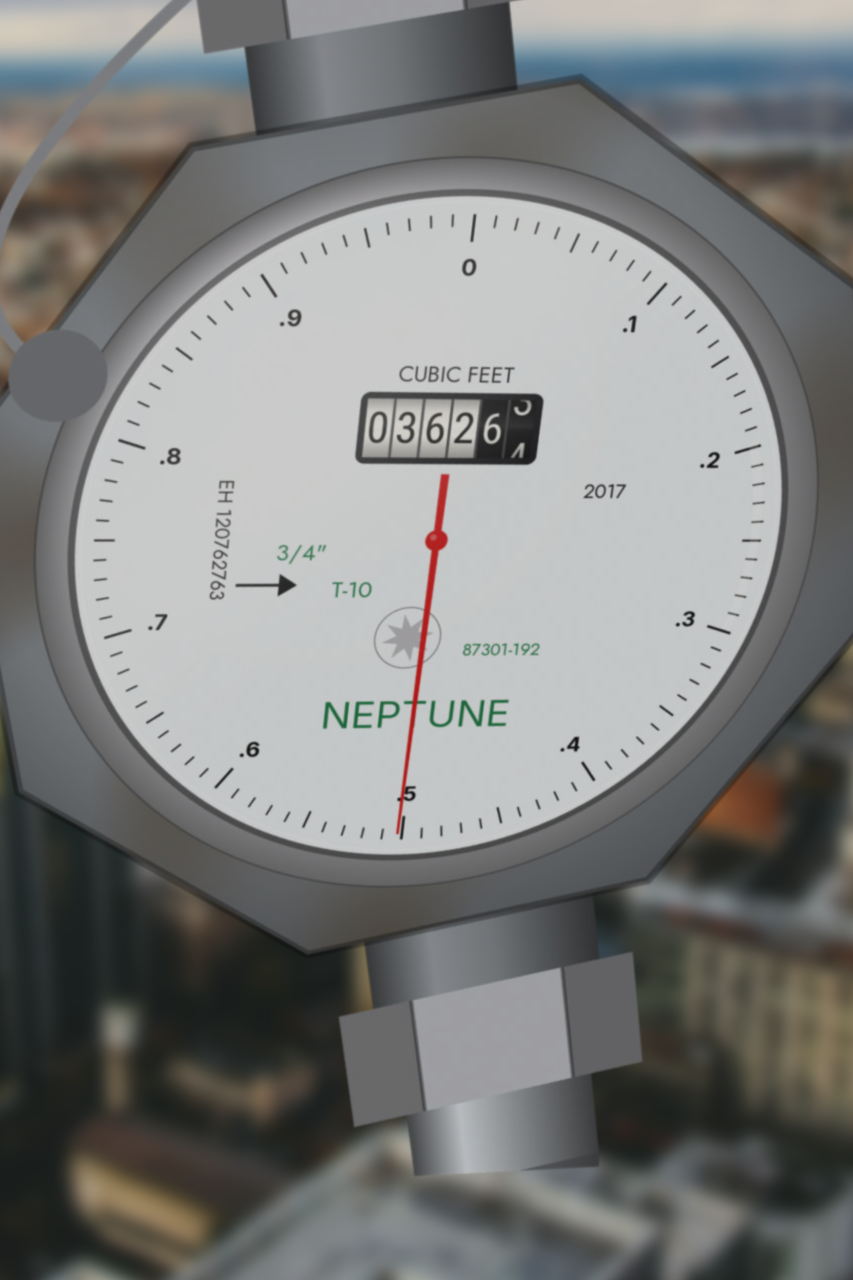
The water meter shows 36263.50 (ft³)
